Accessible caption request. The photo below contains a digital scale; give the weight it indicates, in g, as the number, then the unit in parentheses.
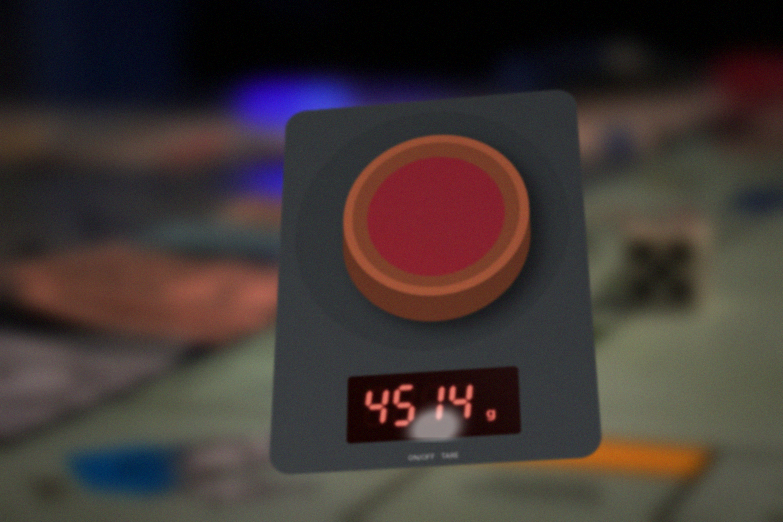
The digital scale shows 4514 (g)
